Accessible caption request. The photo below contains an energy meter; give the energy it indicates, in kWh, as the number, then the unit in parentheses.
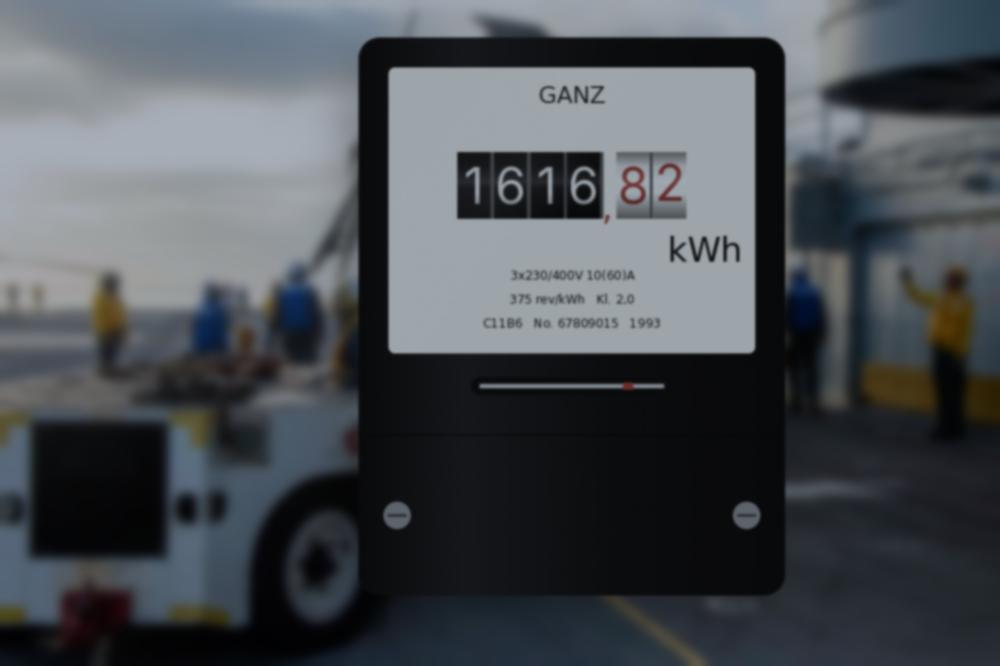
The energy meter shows 1616.82 (kWh)
